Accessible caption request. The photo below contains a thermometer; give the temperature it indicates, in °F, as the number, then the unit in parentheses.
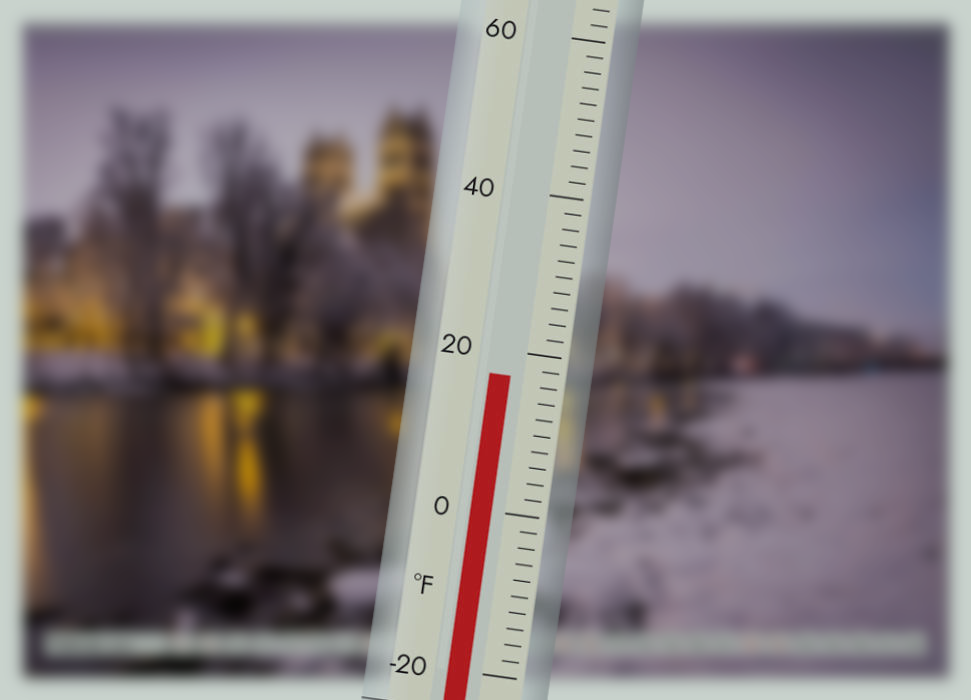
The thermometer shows 17 (°F)
